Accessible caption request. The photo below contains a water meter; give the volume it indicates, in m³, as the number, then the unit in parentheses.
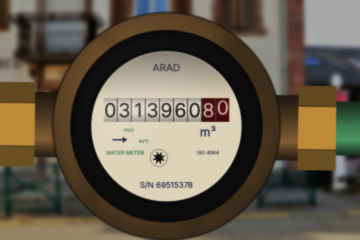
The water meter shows 313960.80 (m³)
